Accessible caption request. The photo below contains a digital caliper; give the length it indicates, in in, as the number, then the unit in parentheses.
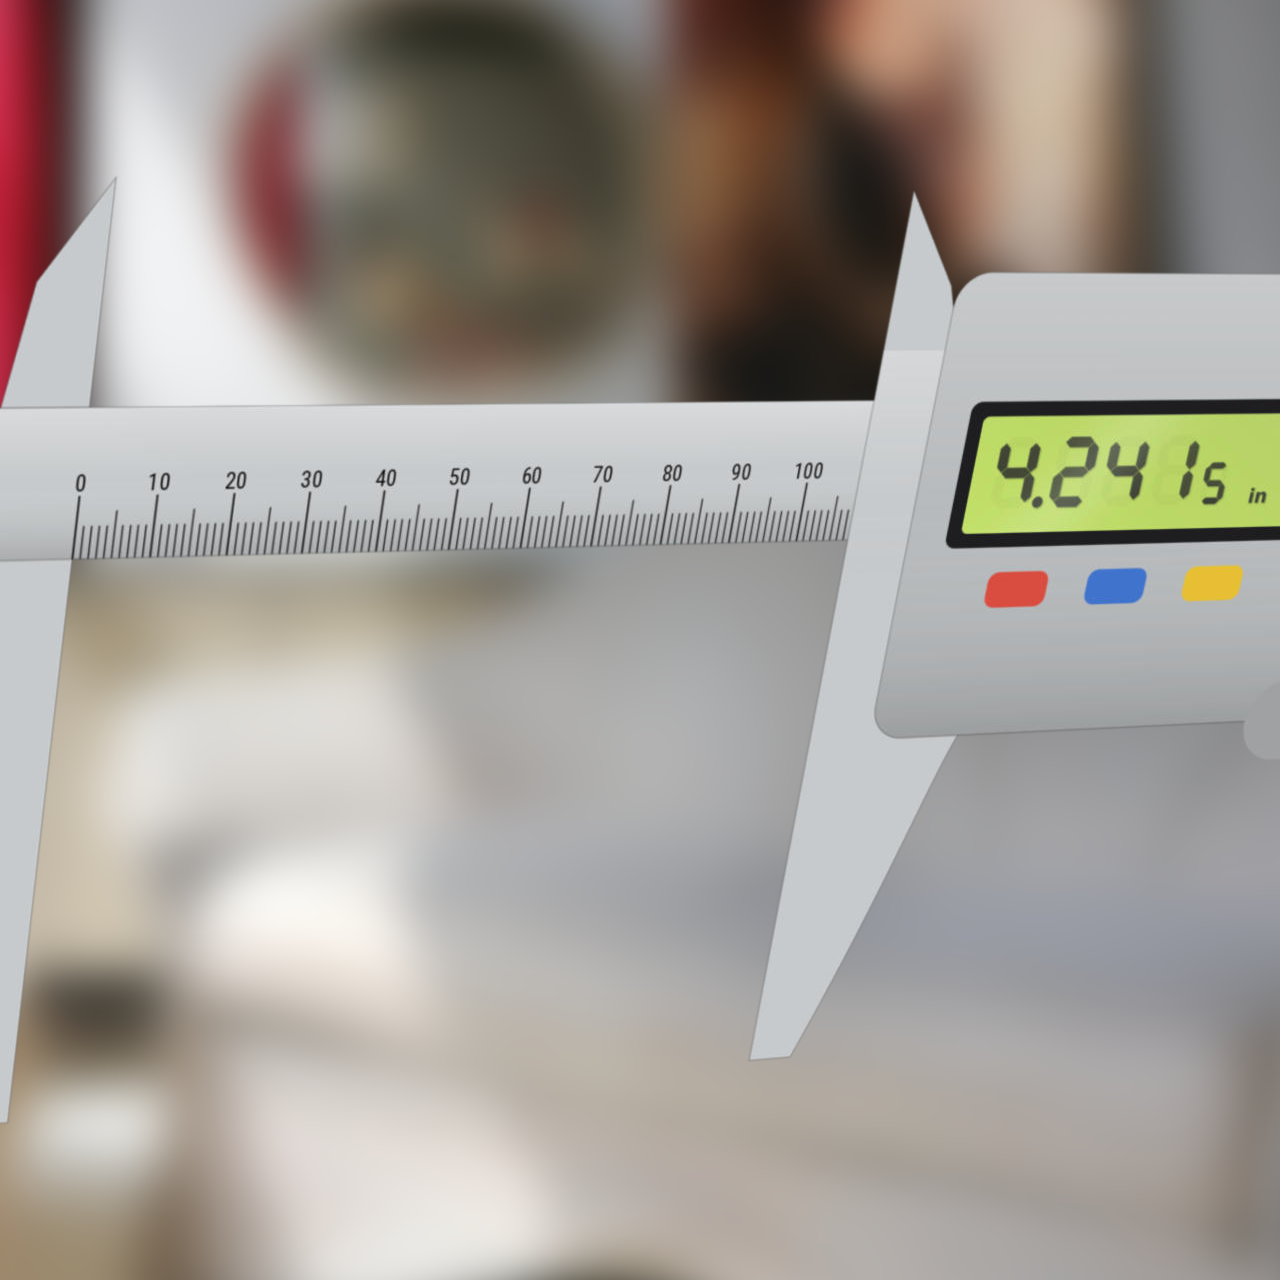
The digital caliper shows 4.2415 (in)
